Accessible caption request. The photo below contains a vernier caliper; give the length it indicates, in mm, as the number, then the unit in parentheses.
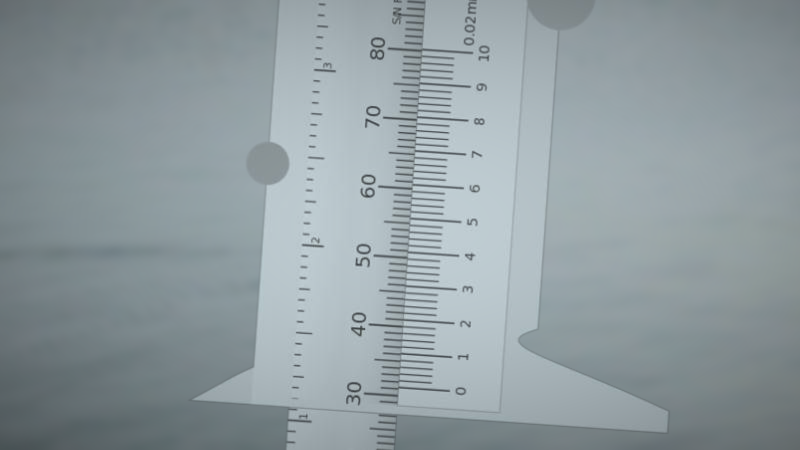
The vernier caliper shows 31.2 (mm)
